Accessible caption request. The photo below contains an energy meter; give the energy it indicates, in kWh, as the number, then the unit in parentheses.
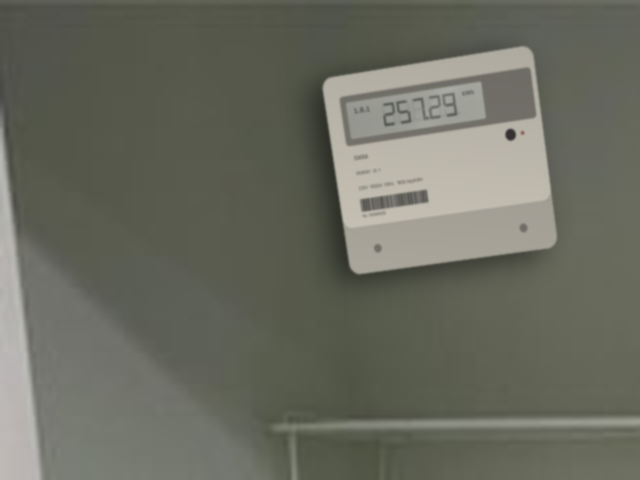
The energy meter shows 257.29 (kWh)
